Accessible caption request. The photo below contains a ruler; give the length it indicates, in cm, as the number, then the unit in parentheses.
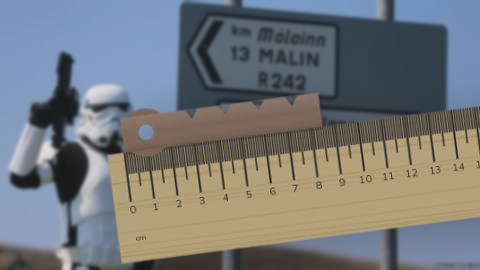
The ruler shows 8.5 (cm)
